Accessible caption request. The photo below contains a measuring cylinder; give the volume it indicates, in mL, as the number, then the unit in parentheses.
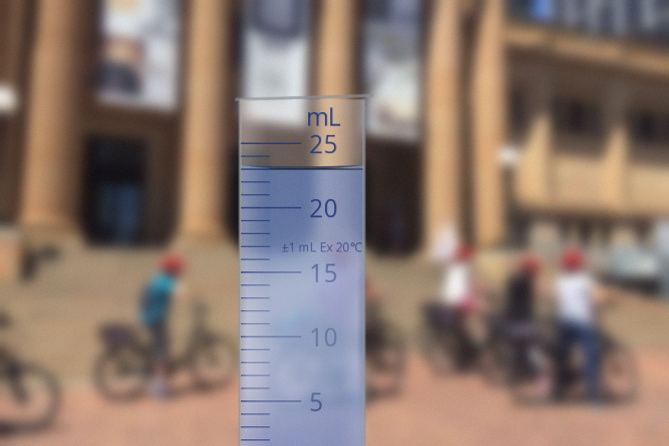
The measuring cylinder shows 23 (mL)
